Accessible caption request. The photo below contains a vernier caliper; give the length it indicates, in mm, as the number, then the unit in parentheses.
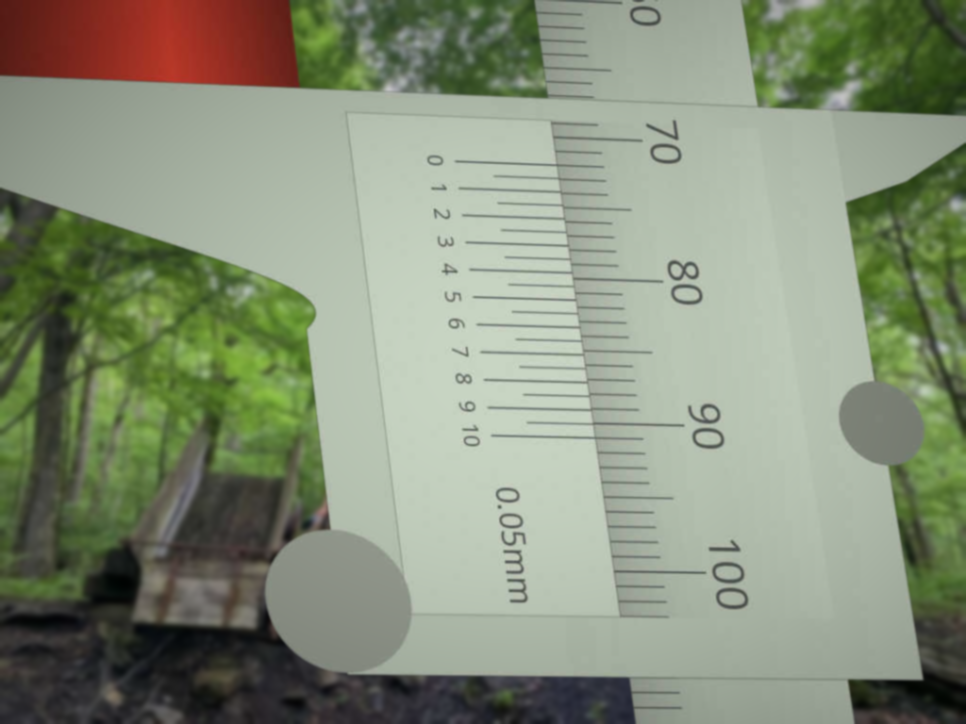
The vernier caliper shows 72.0 (mm)
